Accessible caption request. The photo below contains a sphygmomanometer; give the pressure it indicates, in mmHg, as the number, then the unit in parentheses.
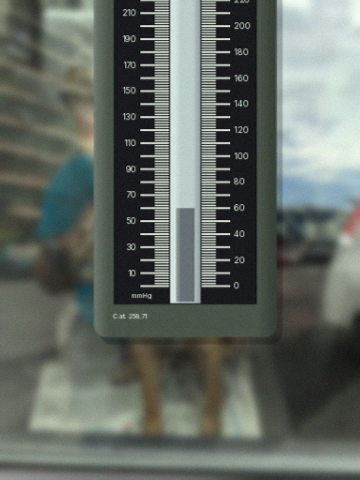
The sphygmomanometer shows 60 (mmHg)
